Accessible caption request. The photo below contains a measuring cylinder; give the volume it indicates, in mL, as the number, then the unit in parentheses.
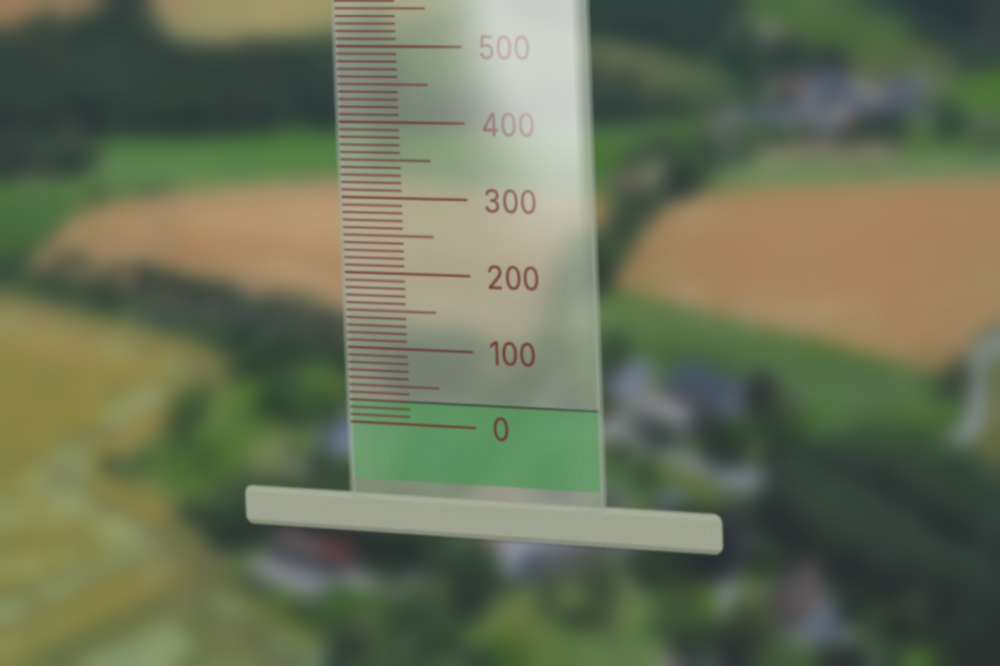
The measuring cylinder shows 30 (mL)
